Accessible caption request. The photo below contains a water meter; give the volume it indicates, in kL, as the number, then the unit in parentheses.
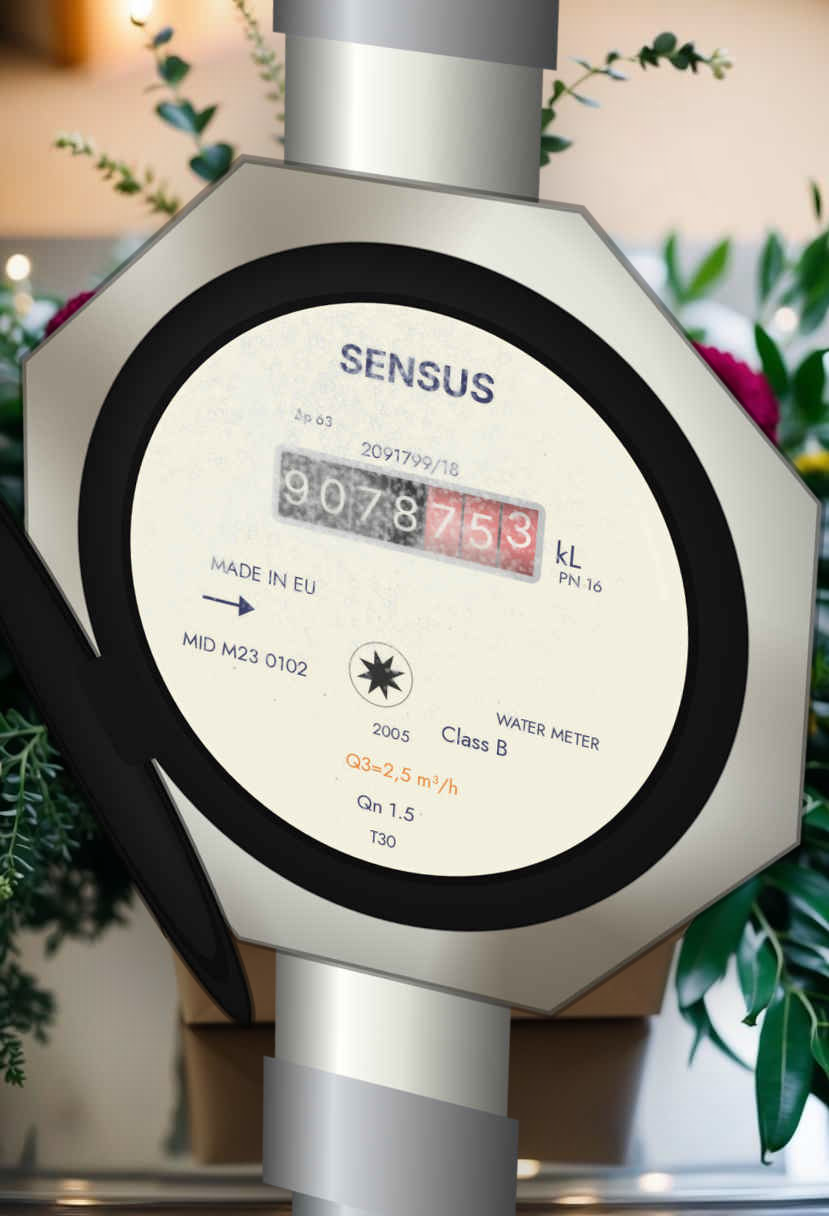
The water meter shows 9078.753 (kL)
